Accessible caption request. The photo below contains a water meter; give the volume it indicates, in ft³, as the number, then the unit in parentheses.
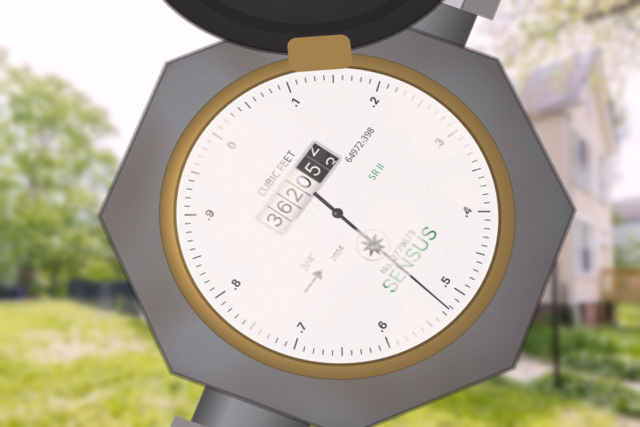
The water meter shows 362052.52 (ft³)
